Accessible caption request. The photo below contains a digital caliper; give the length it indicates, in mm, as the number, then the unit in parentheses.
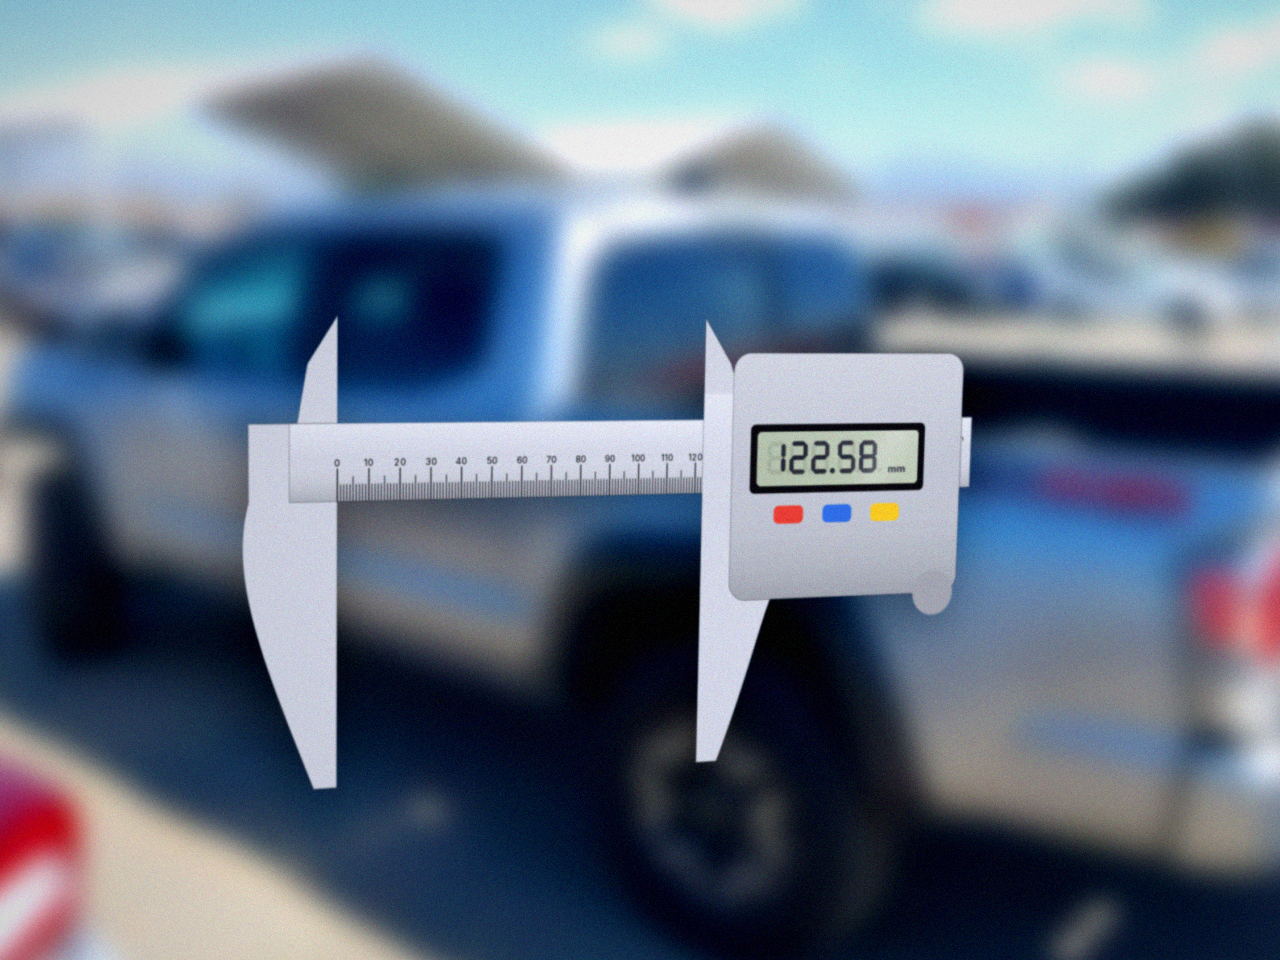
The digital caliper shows 122.58 (mm)
